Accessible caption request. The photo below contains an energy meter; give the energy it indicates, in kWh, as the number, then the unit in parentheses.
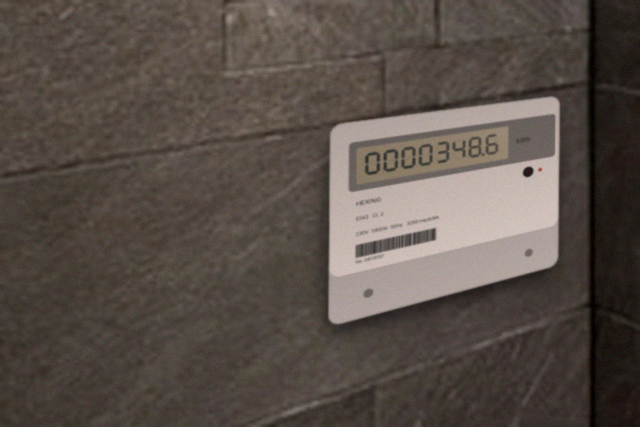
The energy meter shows 348.6 (kWh)
